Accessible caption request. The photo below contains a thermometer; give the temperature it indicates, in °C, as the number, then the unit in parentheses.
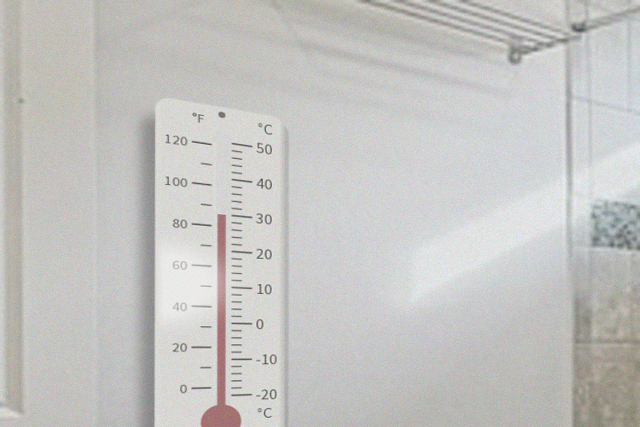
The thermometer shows 30 (°C)
